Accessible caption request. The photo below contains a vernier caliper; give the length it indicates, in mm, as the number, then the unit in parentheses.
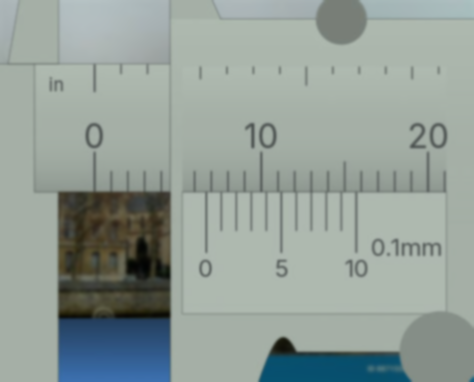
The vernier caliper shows 6.7 (mm)
